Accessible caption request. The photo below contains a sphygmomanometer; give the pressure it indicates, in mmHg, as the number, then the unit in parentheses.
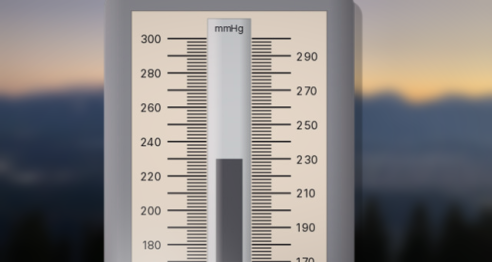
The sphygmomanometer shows 230 (mmHg)
